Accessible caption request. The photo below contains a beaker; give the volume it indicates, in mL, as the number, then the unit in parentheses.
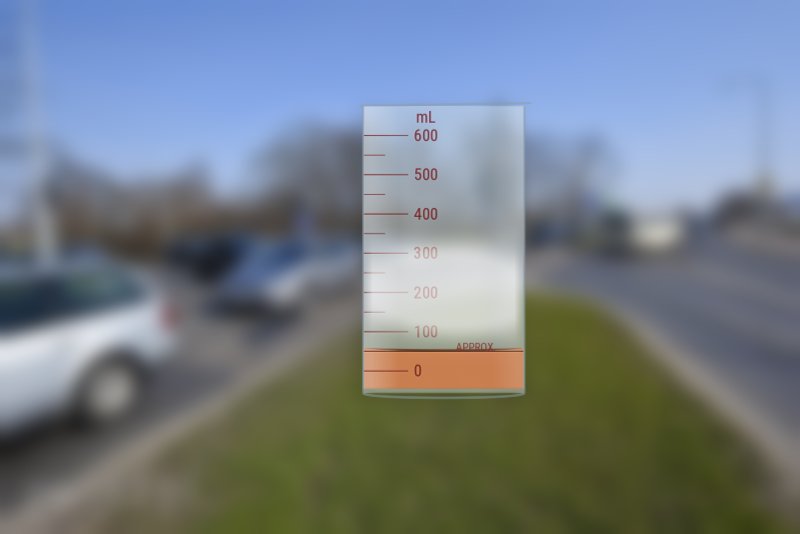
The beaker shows 50 (mL)
